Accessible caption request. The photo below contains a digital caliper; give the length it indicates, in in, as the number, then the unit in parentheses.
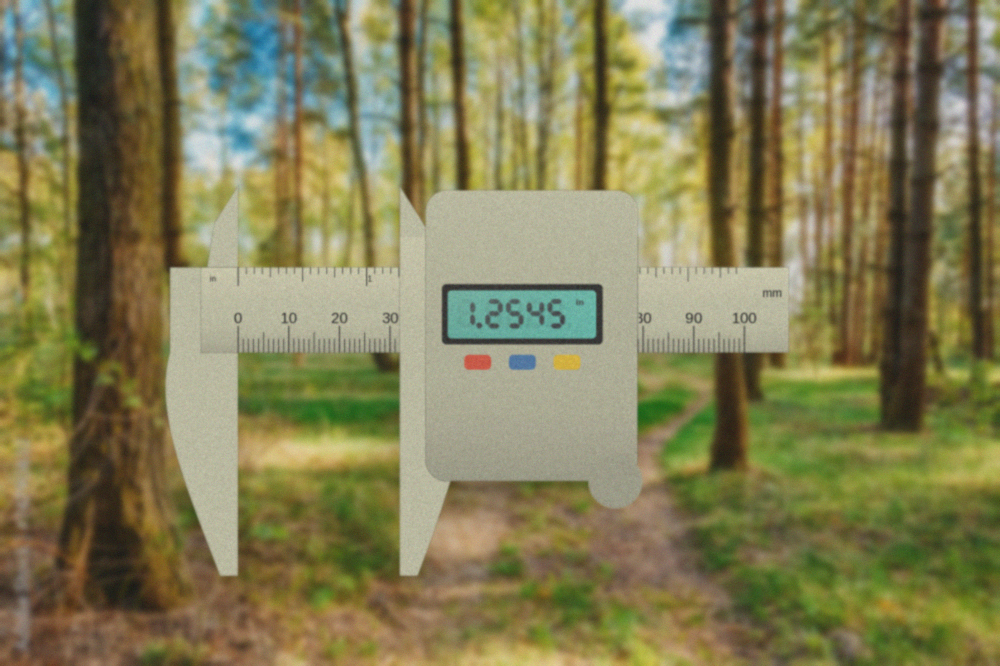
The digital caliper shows 1.2545 (in)
